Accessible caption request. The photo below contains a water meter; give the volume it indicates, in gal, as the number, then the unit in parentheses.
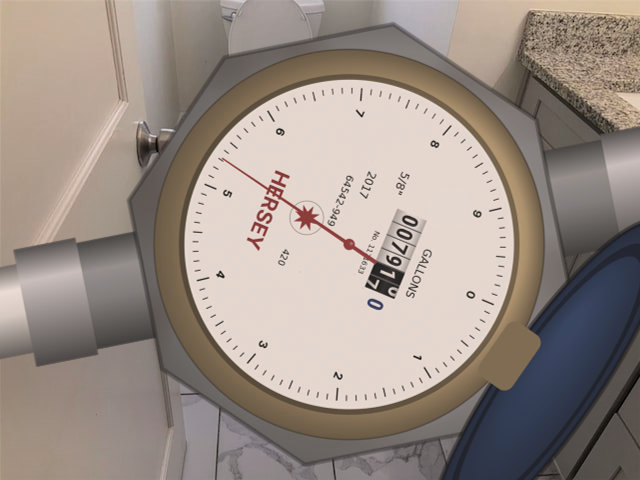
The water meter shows 79165.3 (gal)
